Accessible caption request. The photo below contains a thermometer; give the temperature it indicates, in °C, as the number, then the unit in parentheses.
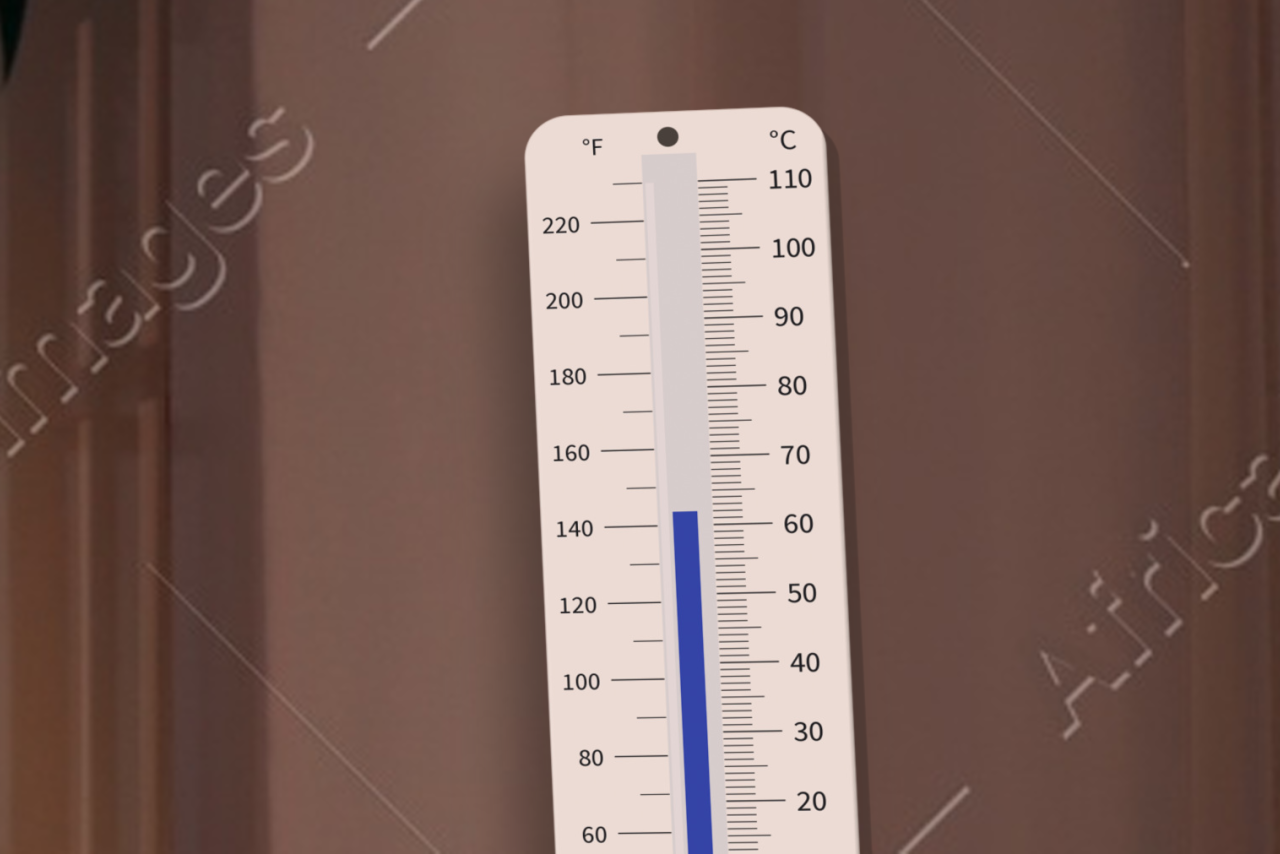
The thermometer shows 62 (°C)
